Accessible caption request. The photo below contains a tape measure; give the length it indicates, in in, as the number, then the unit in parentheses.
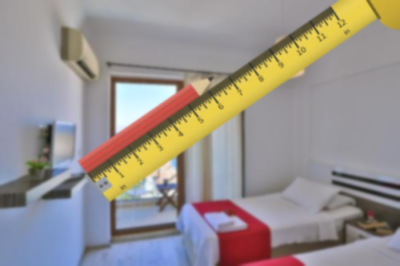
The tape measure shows 6.5 (in)
